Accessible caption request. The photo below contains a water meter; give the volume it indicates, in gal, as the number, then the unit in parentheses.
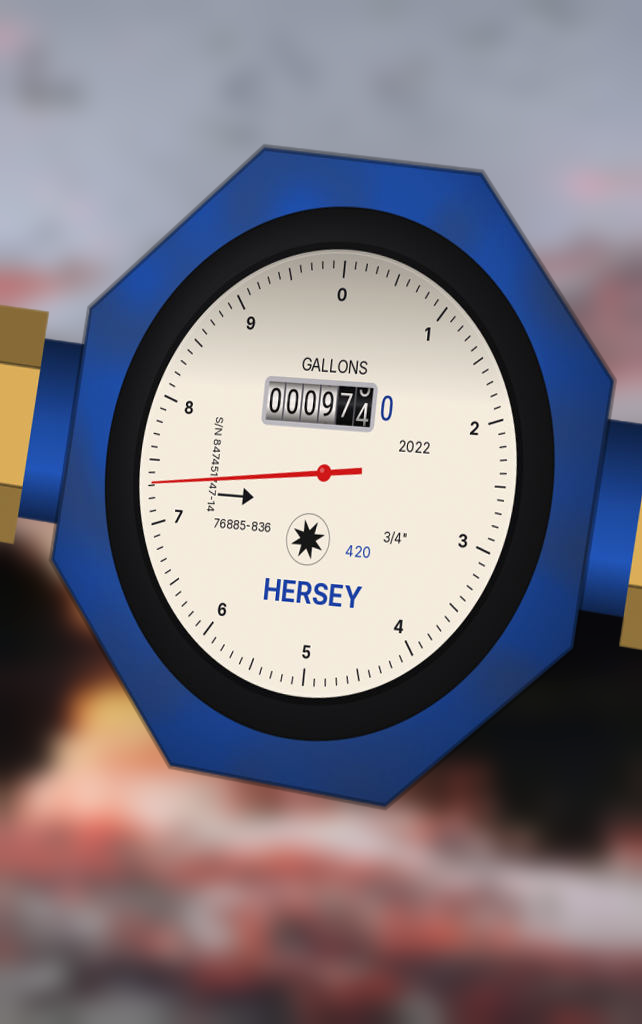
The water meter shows 9737.3 (gal)
